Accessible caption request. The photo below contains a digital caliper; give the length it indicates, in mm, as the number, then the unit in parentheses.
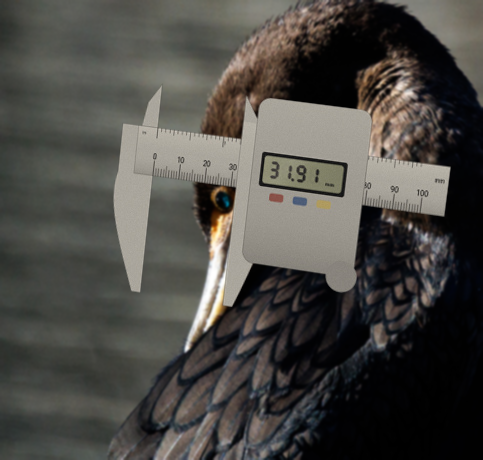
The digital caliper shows 31.91 (mm)
